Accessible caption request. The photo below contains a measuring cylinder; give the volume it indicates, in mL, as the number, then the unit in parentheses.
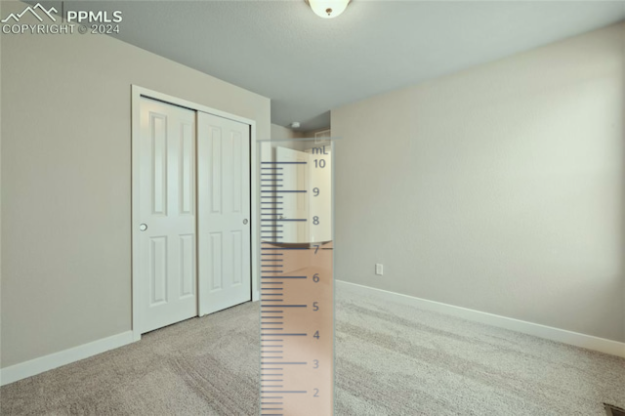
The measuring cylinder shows 7 (mL)
